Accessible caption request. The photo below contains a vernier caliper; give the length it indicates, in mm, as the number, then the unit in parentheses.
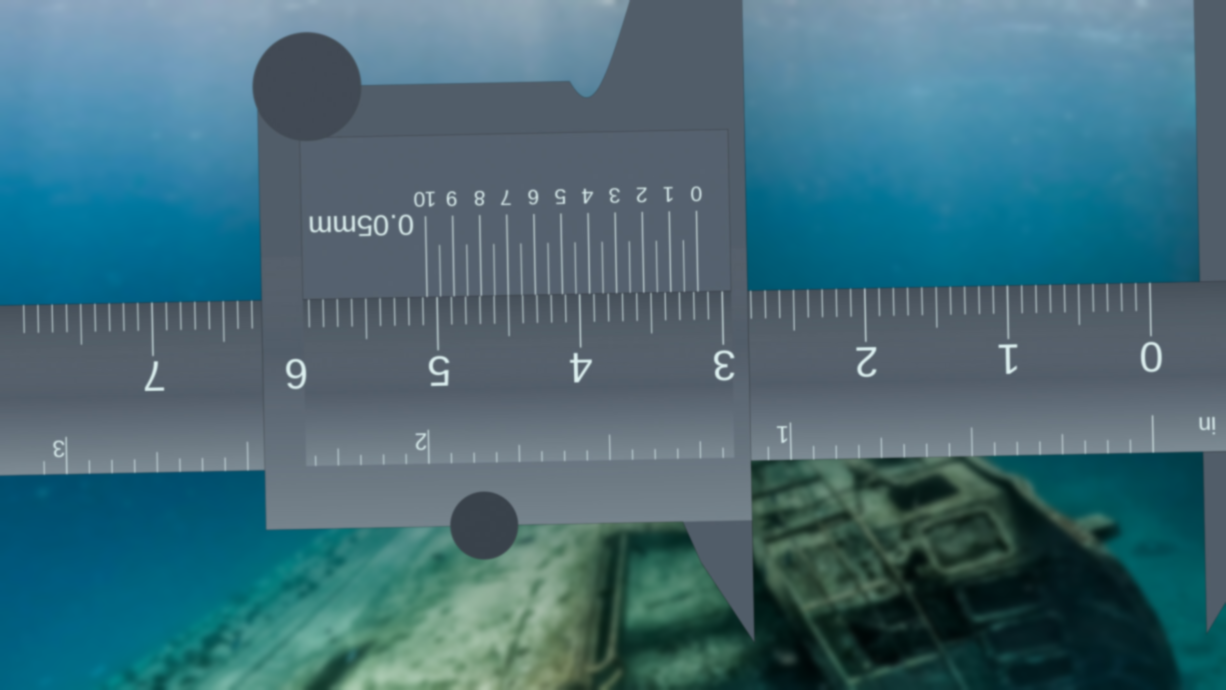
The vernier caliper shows 31.7 (mm)
